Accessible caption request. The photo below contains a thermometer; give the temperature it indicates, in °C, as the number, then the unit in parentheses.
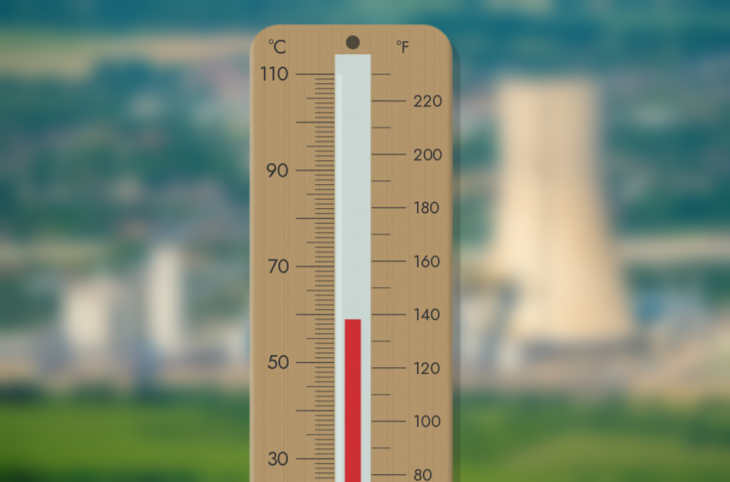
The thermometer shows 59 (°C)
